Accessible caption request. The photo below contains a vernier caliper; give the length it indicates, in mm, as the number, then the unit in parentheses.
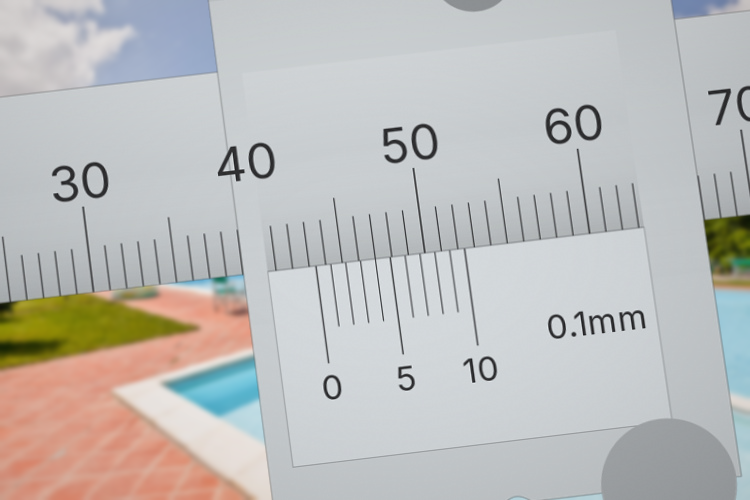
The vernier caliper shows 43.4 (mm)
